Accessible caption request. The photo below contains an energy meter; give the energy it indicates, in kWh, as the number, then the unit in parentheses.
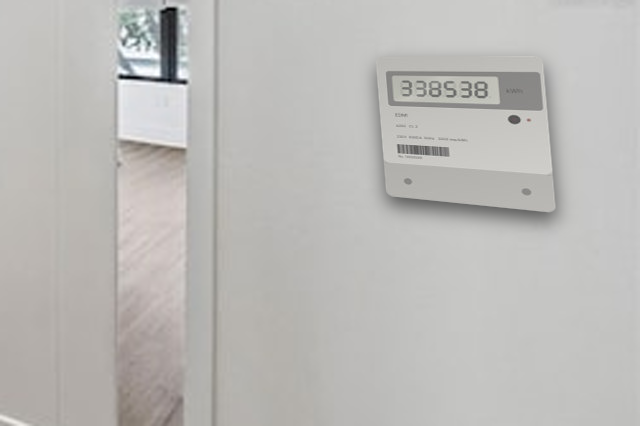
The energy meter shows 338538 (kWh)
